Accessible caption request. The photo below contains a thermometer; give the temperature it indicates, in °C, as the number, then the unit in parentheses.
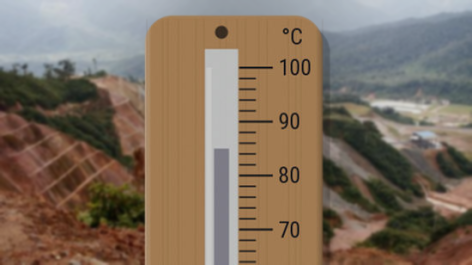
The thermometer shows 85 (°C)
